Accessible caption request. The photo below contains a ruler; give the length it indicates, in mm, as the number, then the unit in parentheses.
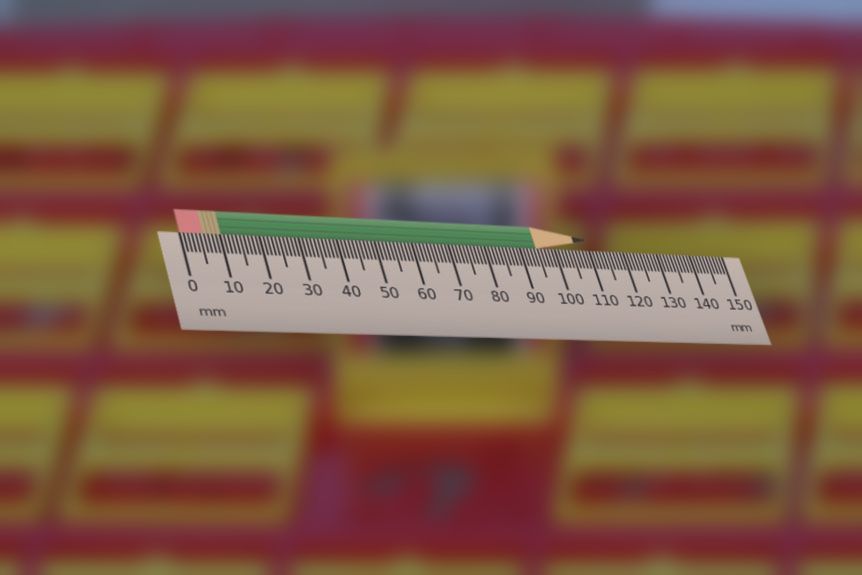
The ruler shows 110 (mm)
